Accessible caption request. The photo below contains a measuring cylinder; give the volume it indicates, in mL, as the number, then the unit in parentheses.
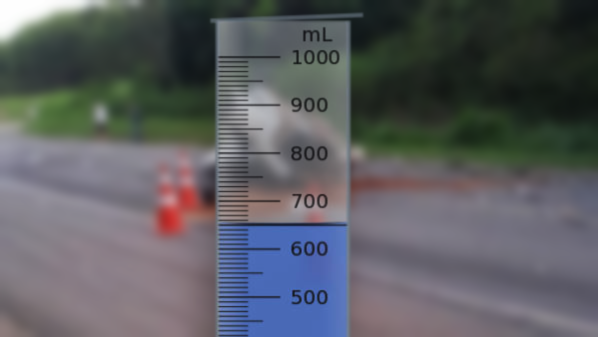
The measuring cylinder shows 650 (mL)
